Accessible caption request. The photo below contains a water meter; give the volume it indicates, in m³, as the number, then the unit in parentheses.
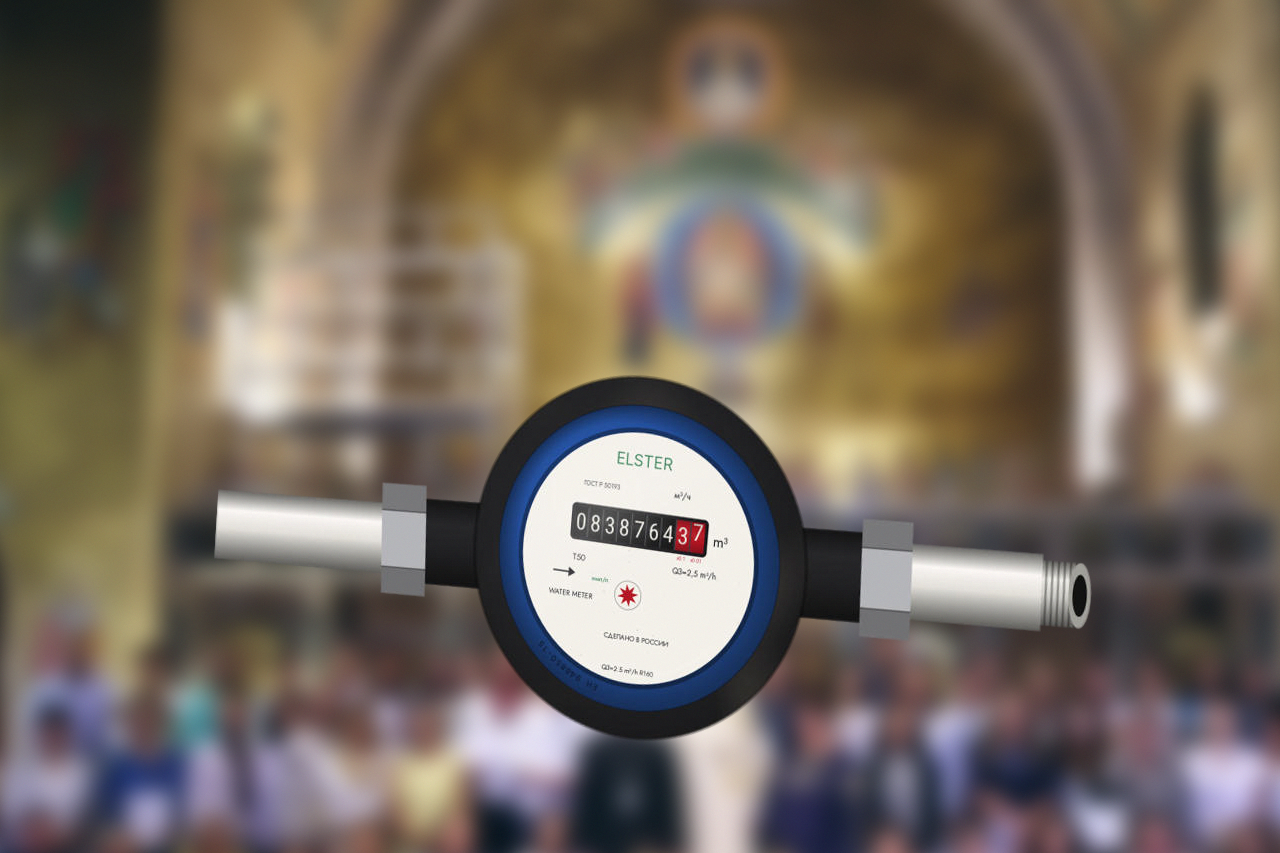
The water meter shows 838764.37 (m³)
